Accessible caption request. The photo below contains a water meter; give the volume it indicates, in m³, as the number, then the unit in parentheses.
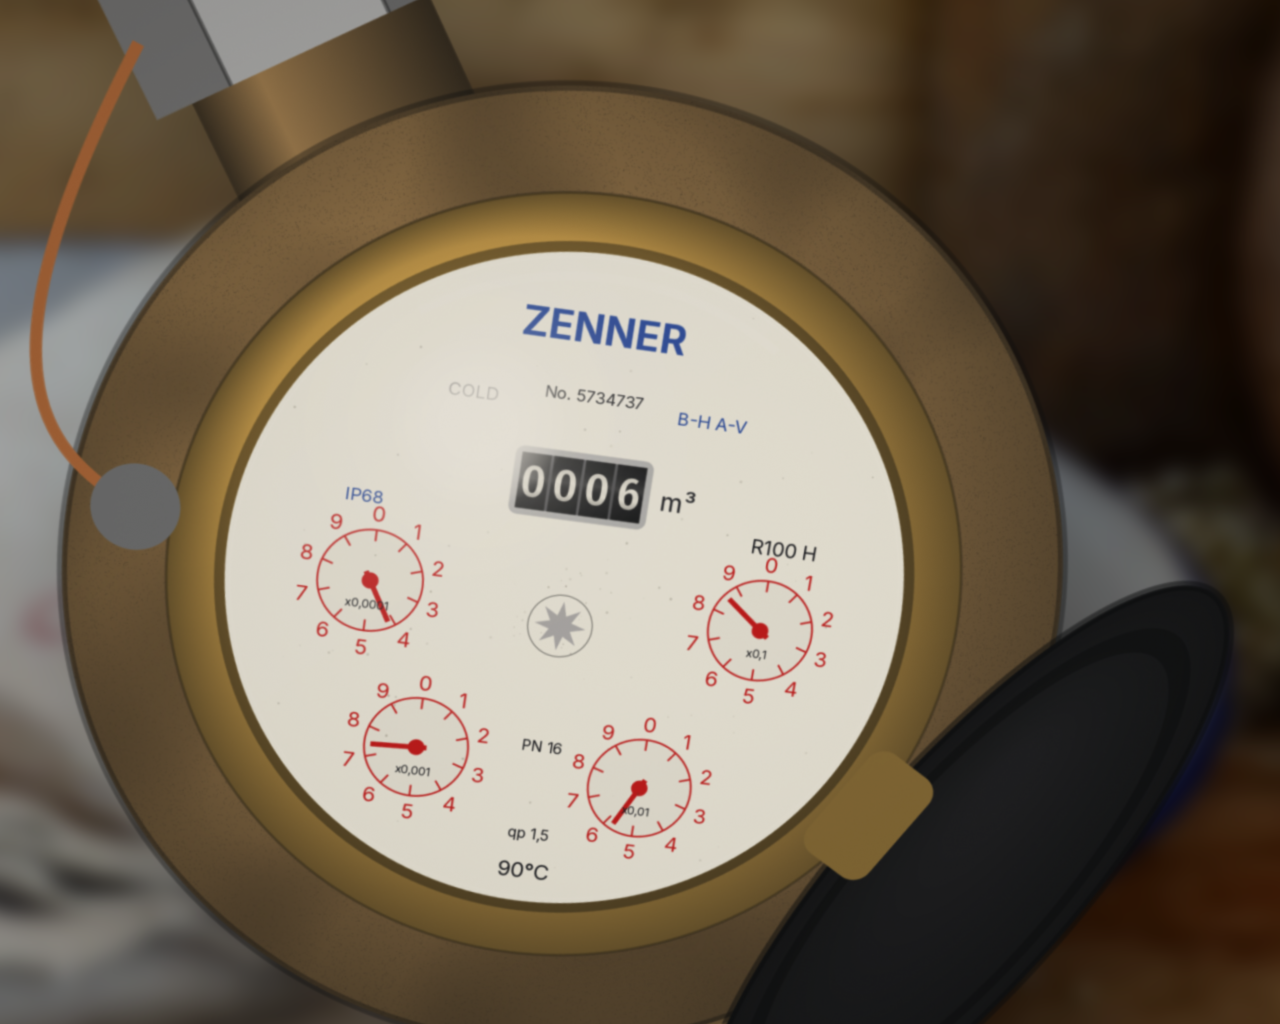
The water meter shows 6.8574 (m³)
